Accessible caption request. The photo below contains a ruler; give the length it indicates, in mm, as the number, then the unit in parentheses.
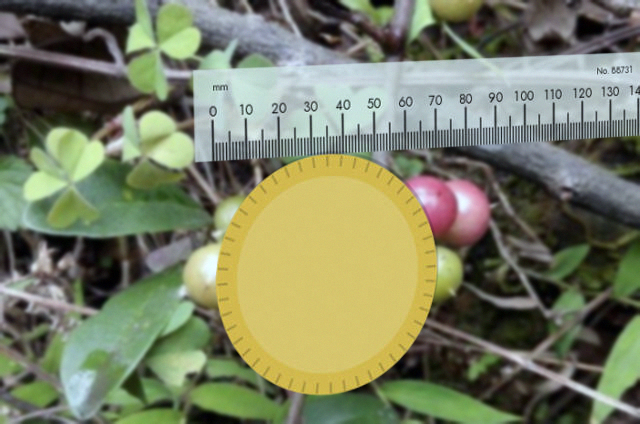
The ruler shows 70 (mm)
